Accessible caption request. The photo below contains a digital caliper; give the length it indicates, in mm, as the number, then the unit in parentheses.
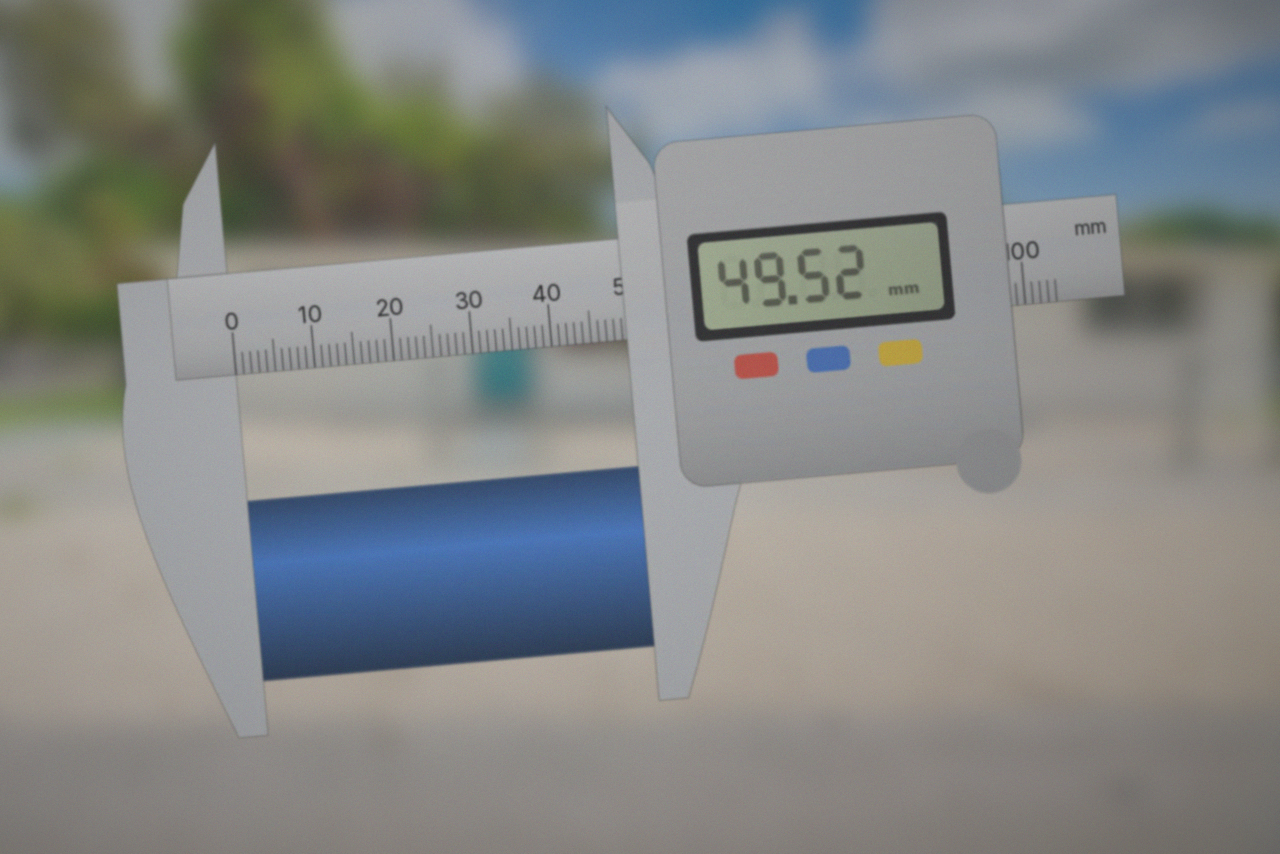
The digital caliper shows 49.52 (mm)
